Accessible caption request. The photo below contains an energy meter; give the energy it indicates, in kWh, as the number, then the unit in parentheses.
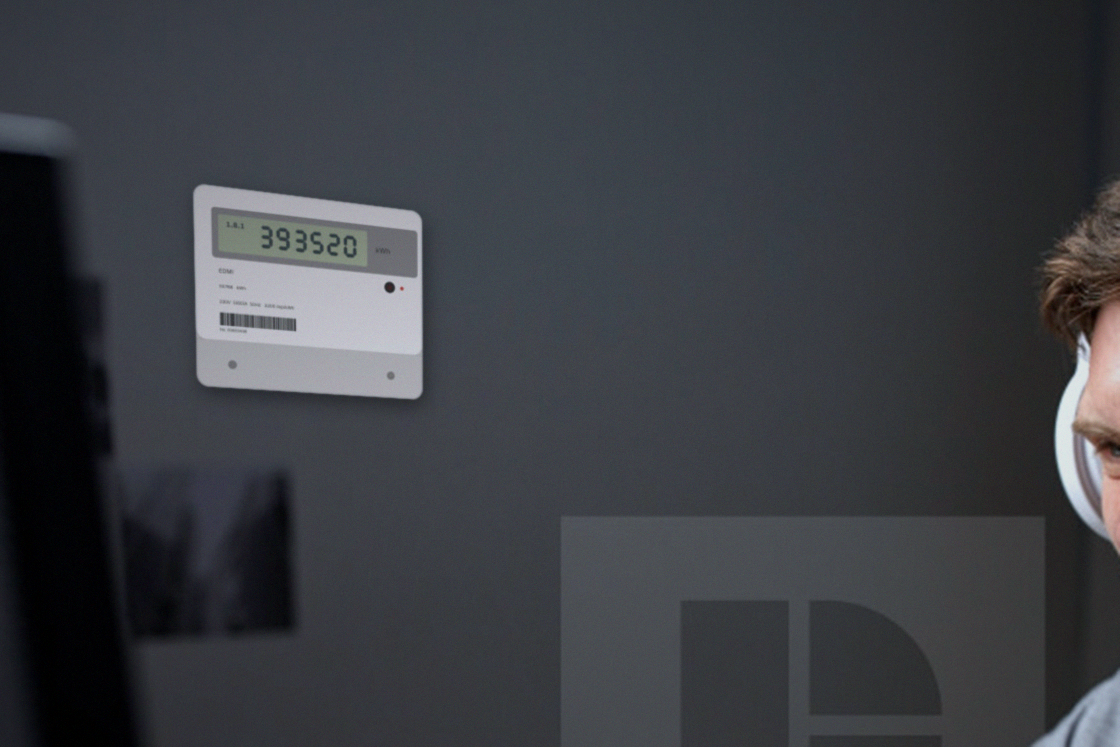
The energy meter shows 393520 (kWh)
